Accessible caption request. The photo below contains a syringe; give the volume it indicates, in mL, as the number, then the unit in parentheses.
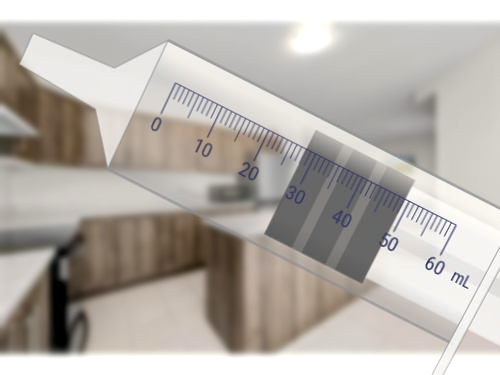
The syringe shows 28 (mL)
